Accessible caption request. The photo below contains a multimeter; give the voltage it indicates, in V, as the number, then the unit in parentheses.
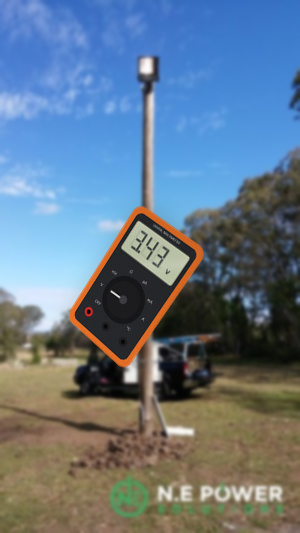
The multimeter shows 3.43 (V)
